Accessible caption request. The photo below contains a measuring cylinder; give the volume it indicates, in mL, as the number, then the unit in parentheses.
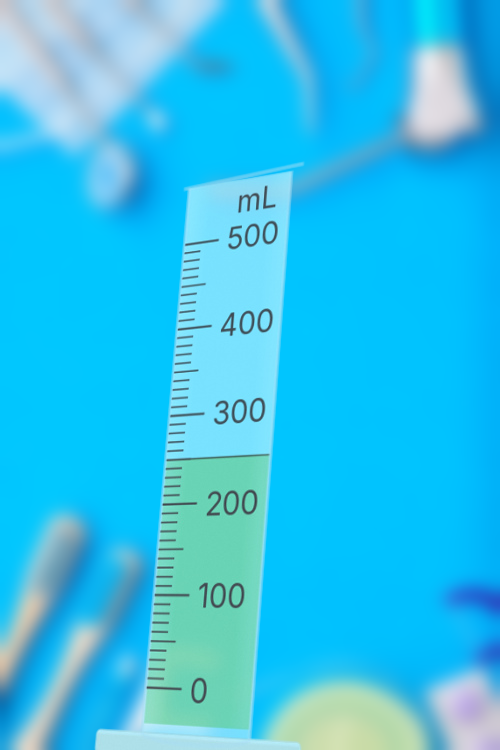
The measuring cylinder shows 250 (mL)
